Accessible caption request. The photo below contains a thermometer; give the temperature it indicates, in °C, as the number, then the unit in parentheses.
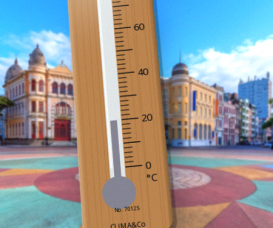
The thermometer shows 20 (°C)
